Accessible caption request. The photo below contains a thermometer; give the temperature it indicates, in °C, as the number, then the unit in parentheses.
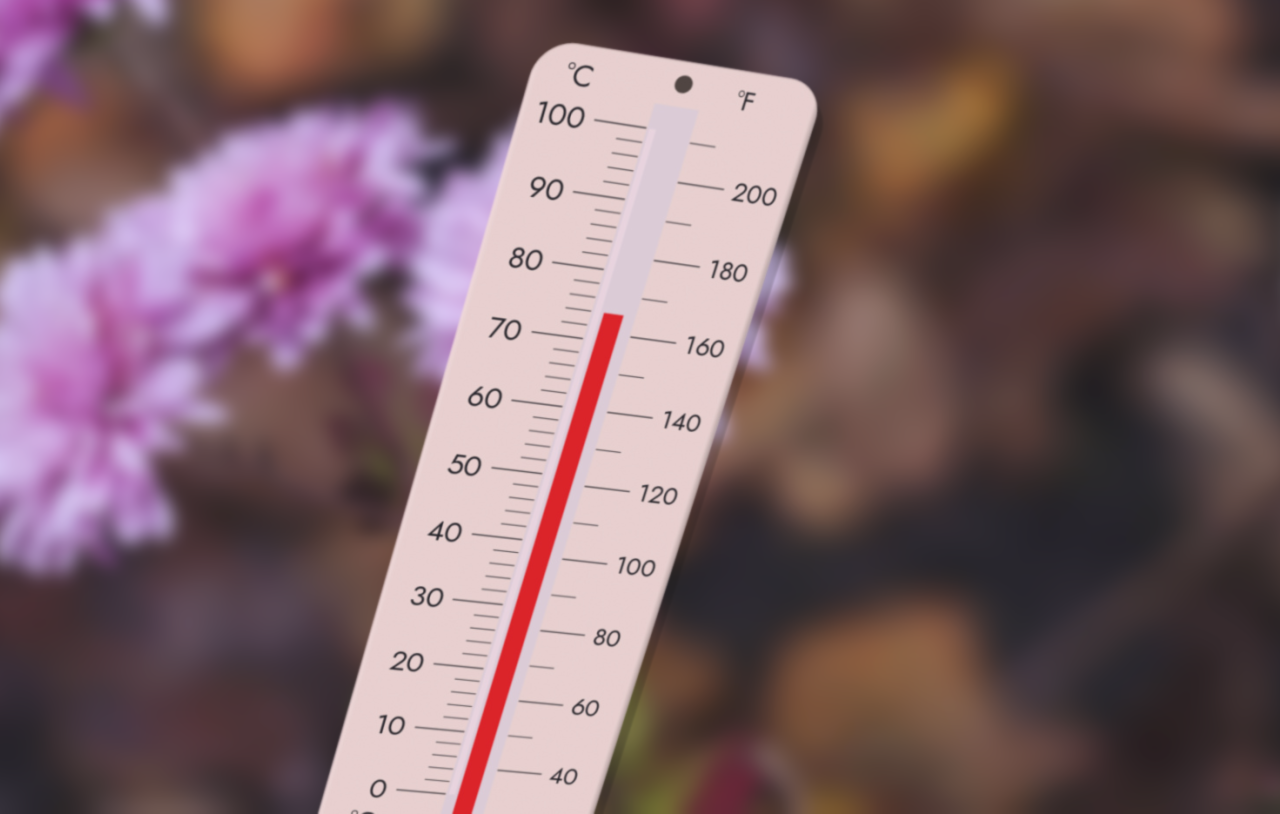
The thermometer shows 74 (°C)
